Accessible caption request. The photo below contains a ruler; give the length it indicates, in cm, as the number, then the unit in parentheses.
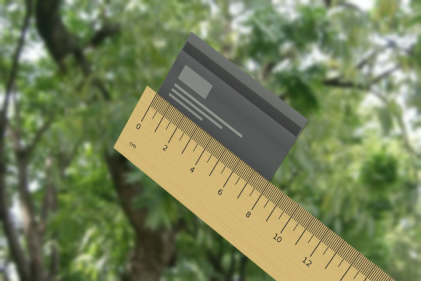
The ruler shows 8 (cm)
